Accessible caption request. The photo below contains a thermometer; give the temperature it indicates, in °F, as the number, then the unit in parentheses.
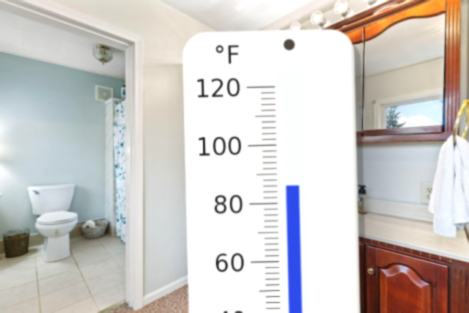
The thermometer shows 86 (°F)
